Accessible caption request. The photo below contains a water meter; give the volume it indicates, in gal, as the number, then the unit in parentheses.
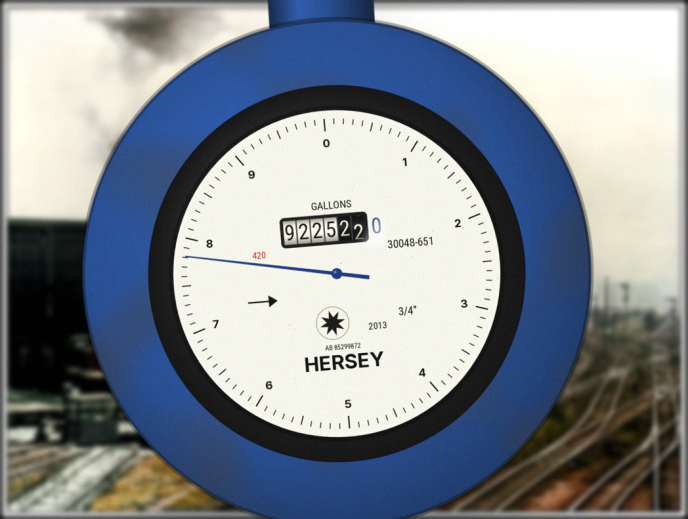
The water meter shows 9225217.8 (gal)
